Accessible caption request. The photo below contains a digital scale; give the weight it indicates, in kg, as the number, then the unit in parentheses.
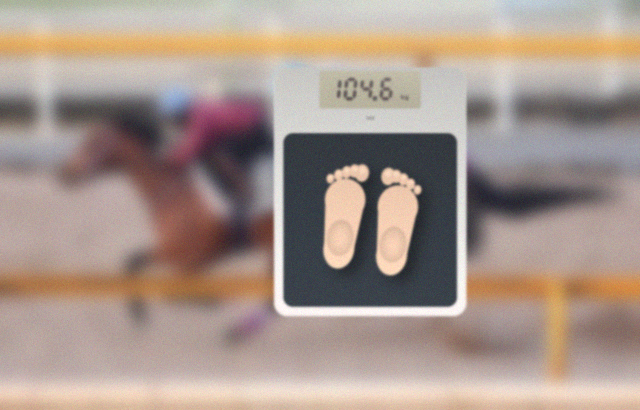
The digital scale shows 104.6 (kg)
